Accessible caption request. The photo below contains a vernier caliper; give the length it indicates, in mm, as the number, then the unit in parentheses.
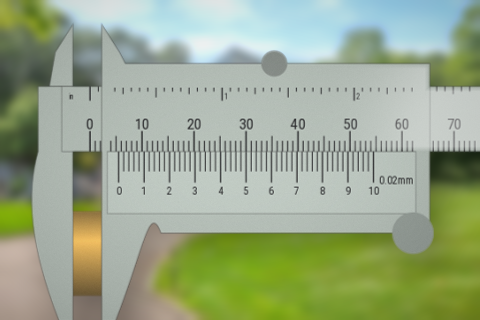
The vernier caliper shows 5.5 (mm)
